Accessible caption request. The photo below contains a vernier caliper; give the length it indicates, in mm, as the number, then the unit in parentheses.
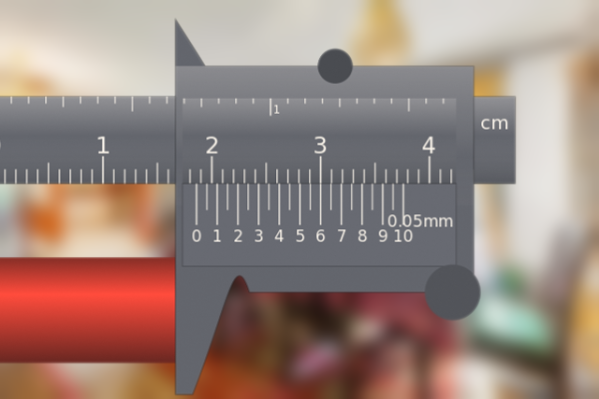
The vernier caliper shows 18.6 (mm)
